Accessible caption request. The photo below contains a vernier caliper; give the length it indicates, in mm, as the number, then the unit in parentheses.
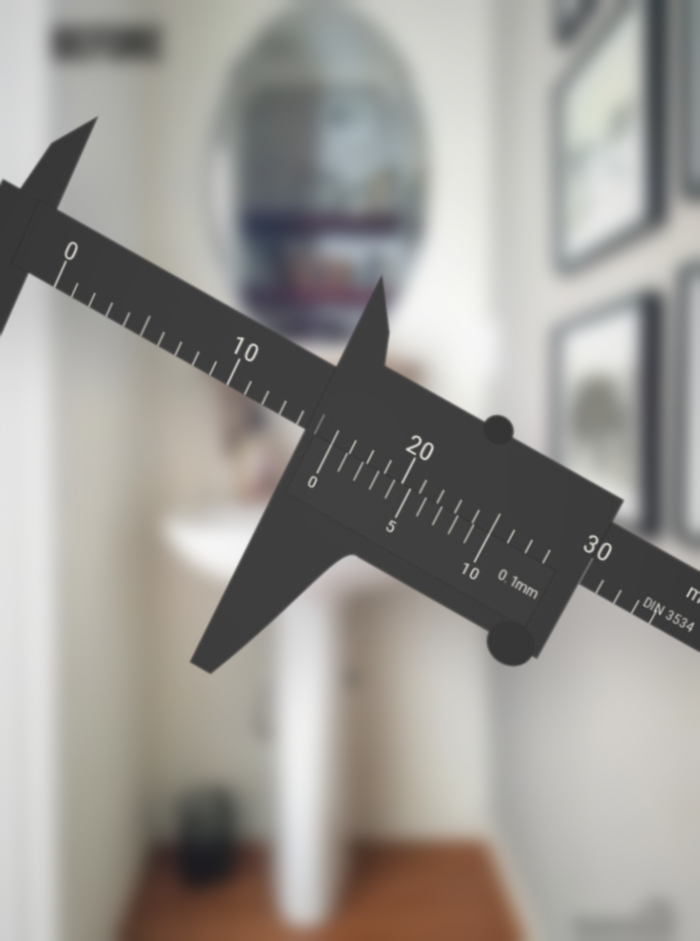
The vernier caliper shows 16.0 (mm)
